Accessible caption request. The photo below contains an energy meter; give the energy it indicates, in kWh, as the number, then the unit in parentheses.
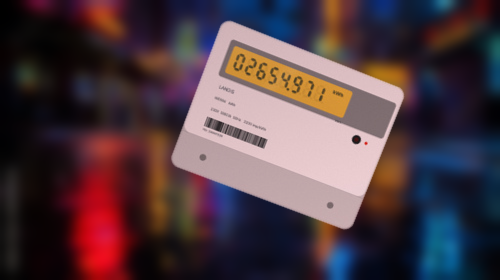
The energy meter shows 2654.971 (kWh)
